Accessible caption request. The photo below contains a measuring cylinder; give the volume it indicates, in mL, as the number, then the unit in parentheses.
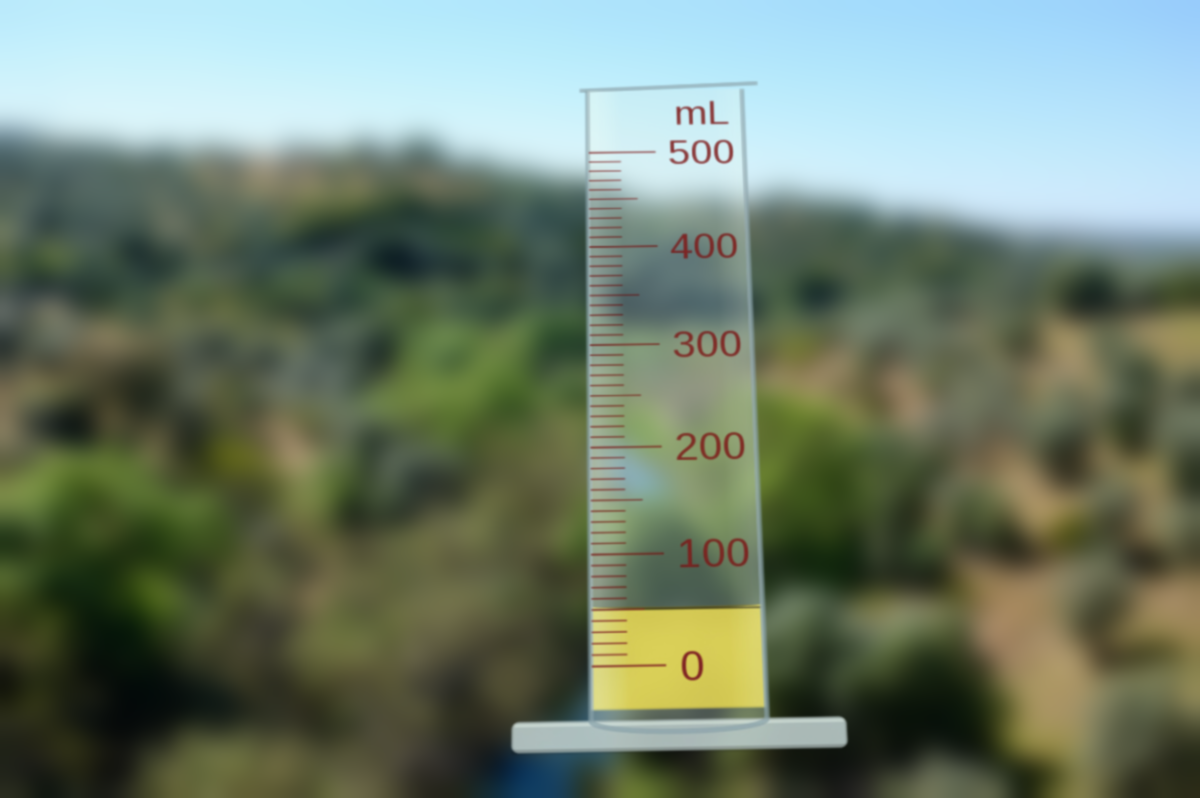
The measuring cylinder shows 50 (mL)
